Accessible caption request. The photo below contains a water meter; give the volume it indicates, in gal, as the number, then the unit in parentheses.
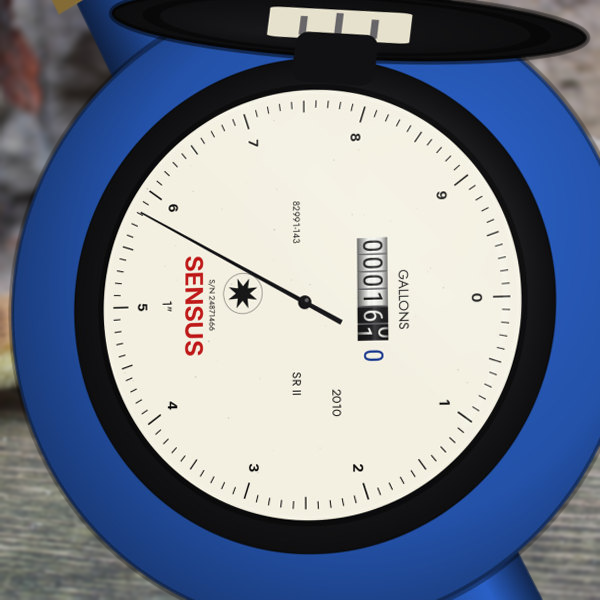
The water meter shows 1605.8 (gal)
